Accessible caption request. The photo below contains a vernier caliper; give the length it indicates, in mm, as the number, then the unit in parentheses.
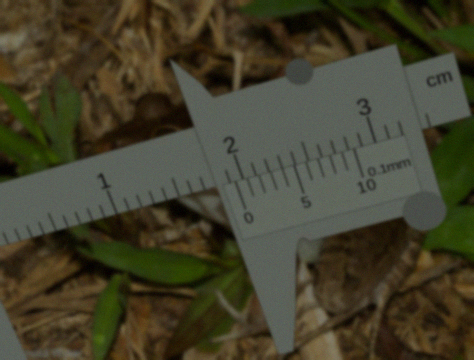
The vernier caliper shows 19.4 (mm)
